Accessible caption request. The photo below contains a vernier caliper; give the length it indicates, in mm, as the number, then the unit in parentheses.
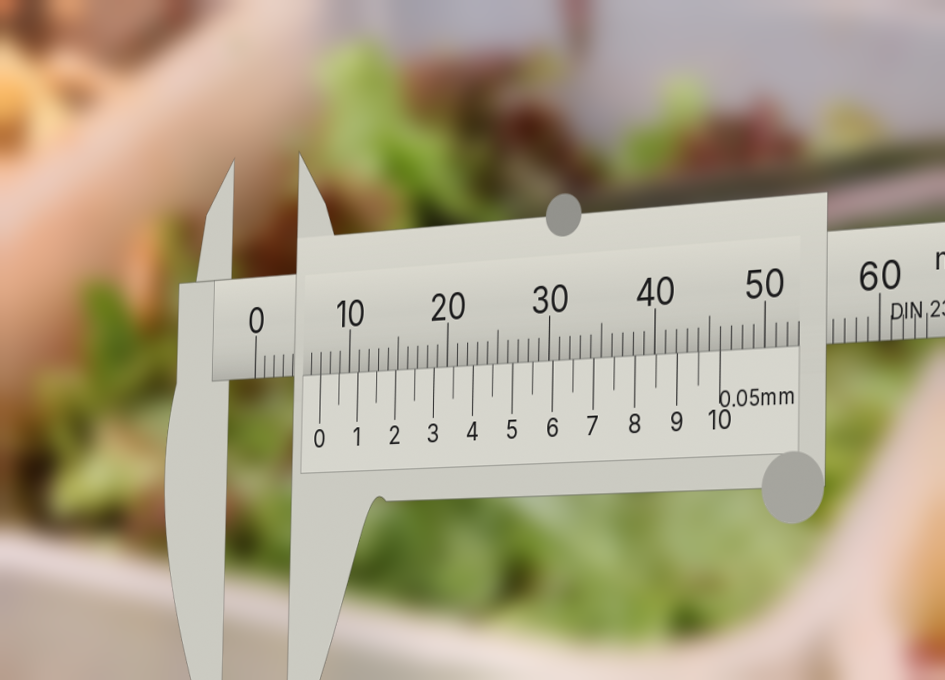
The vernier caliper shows 7.0 (mm)
